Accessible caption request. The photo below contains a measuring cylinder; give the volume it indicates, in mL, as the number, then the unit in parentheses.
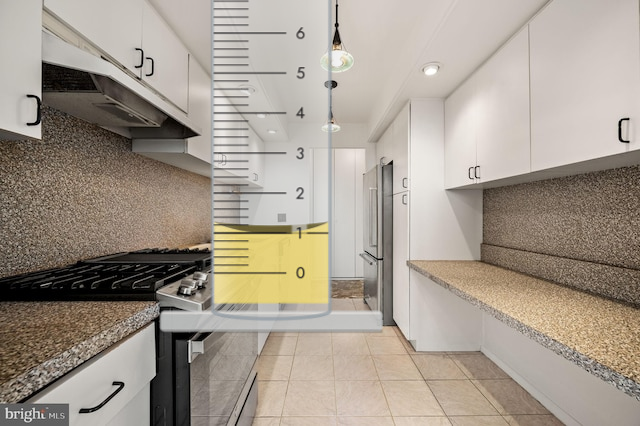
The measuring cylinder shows 1 (mL)
